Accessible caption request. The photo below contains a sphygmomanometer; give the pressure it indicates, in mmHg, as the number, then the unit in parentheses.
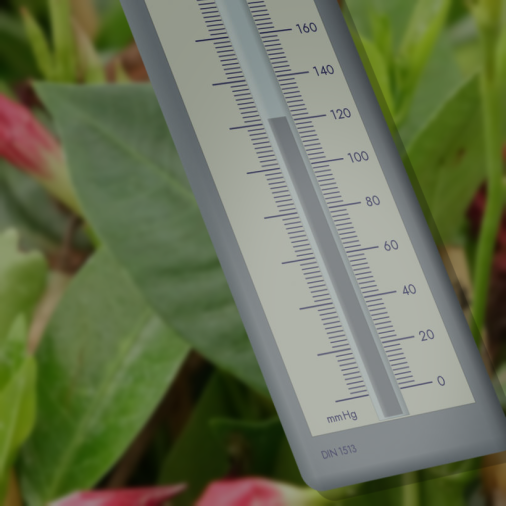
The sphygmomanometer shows 122 (mmHg)
